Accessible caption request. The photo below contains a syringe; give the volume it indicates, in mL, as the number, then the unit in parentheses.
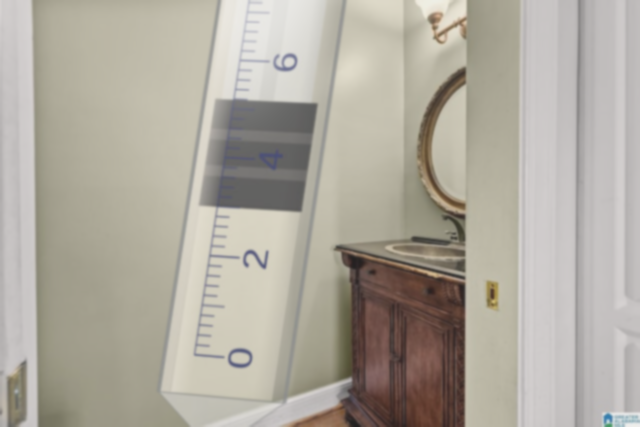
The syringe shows 3 (mL)
